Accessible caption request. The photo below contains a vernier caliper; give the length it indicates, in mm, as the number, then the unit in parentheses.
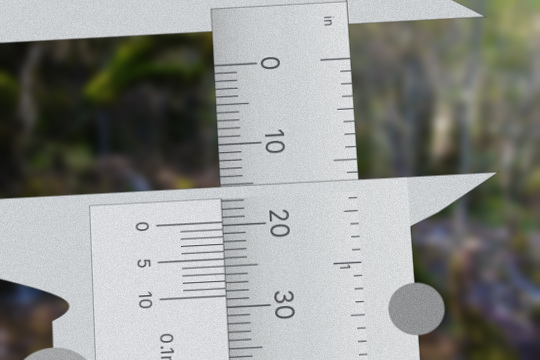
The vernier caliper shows 19.6 (mm)
